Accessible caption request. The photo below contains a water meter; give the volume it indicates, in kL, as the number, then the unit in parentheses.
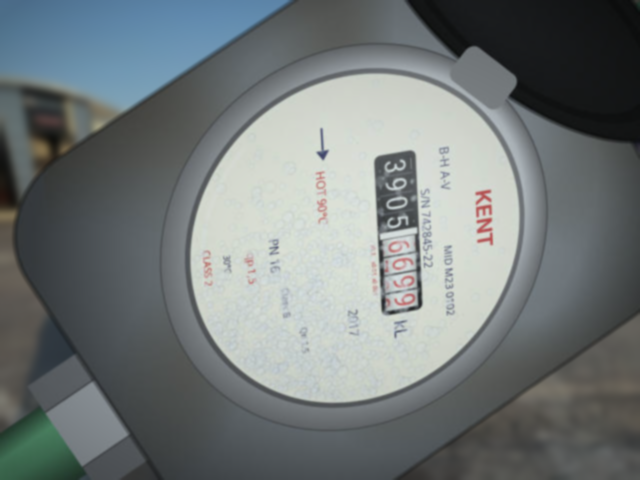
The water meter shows 3905.6699 (kL)
